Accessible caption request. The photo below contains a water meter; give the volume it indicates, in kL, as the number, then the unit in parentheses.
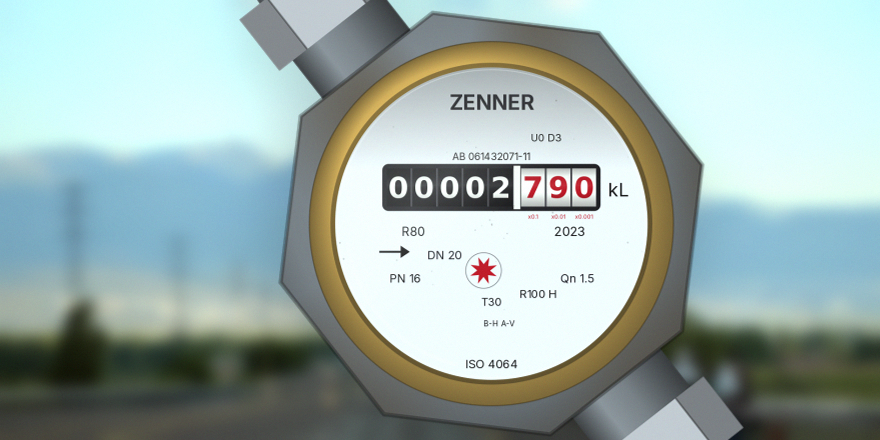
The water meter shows 2.790 (kL)
